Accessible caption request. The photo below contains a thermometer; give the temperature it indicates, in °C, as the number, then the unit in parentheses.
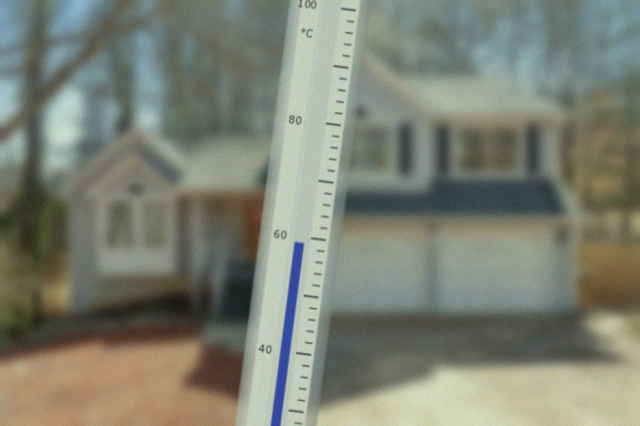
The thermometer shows 59 (°C)
